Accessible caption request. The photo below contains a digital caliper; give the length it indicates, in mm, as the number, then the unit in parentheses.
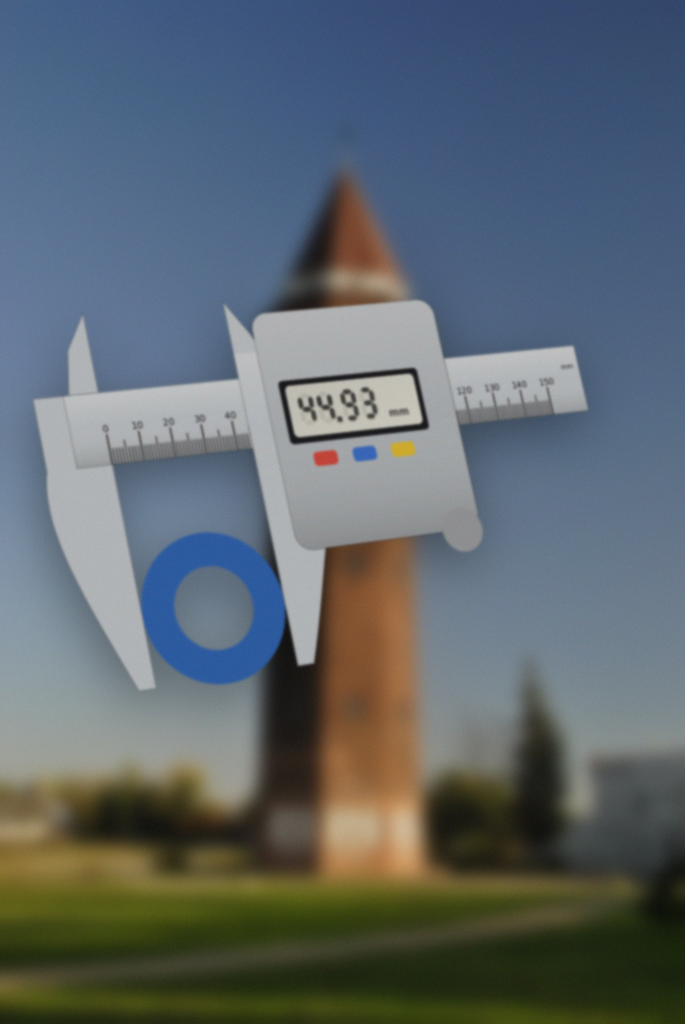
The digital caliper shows 44.93 (mm)
